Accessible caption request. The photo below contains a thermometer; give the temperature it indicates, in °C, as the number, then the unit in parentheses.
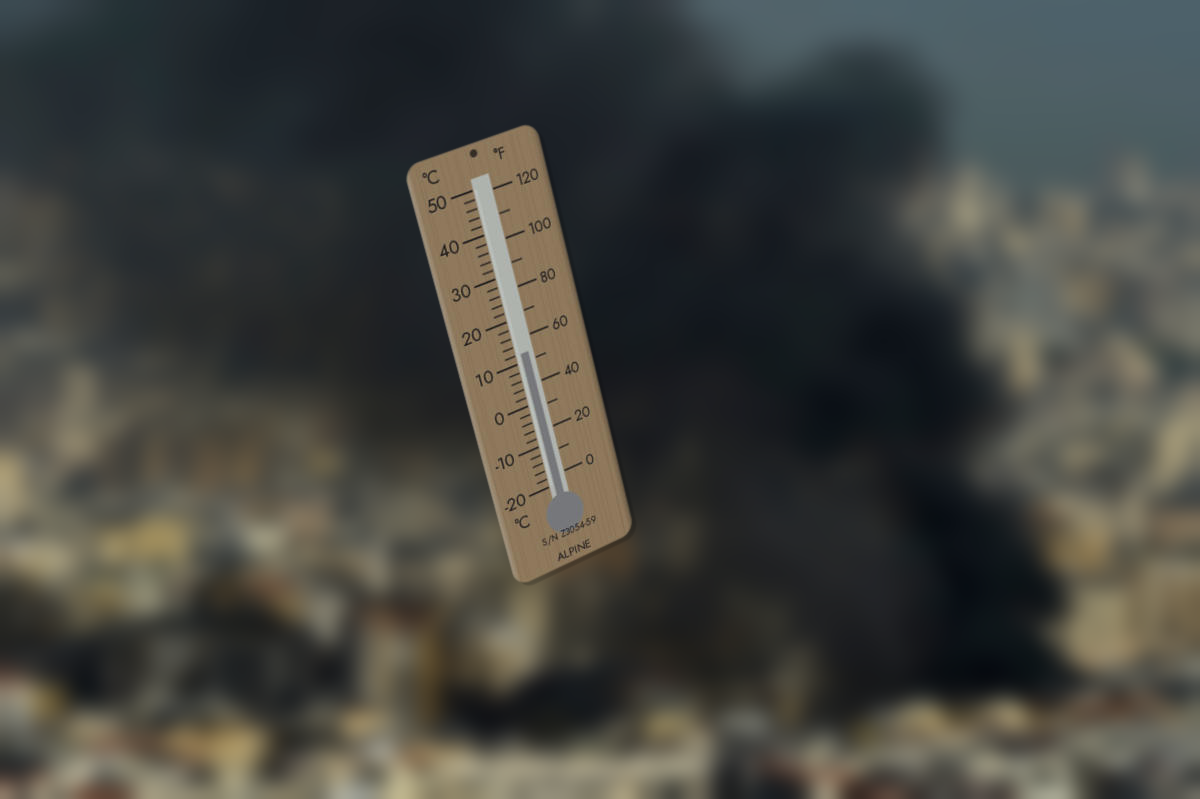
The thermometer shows 12 (°C)
